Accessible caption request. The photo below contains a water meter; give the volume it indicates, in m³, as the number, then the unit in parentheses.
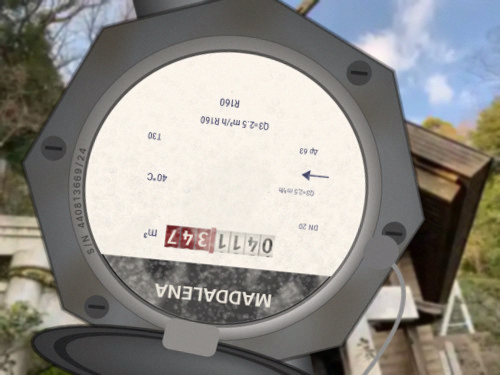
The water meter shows 411.347 (m³)
